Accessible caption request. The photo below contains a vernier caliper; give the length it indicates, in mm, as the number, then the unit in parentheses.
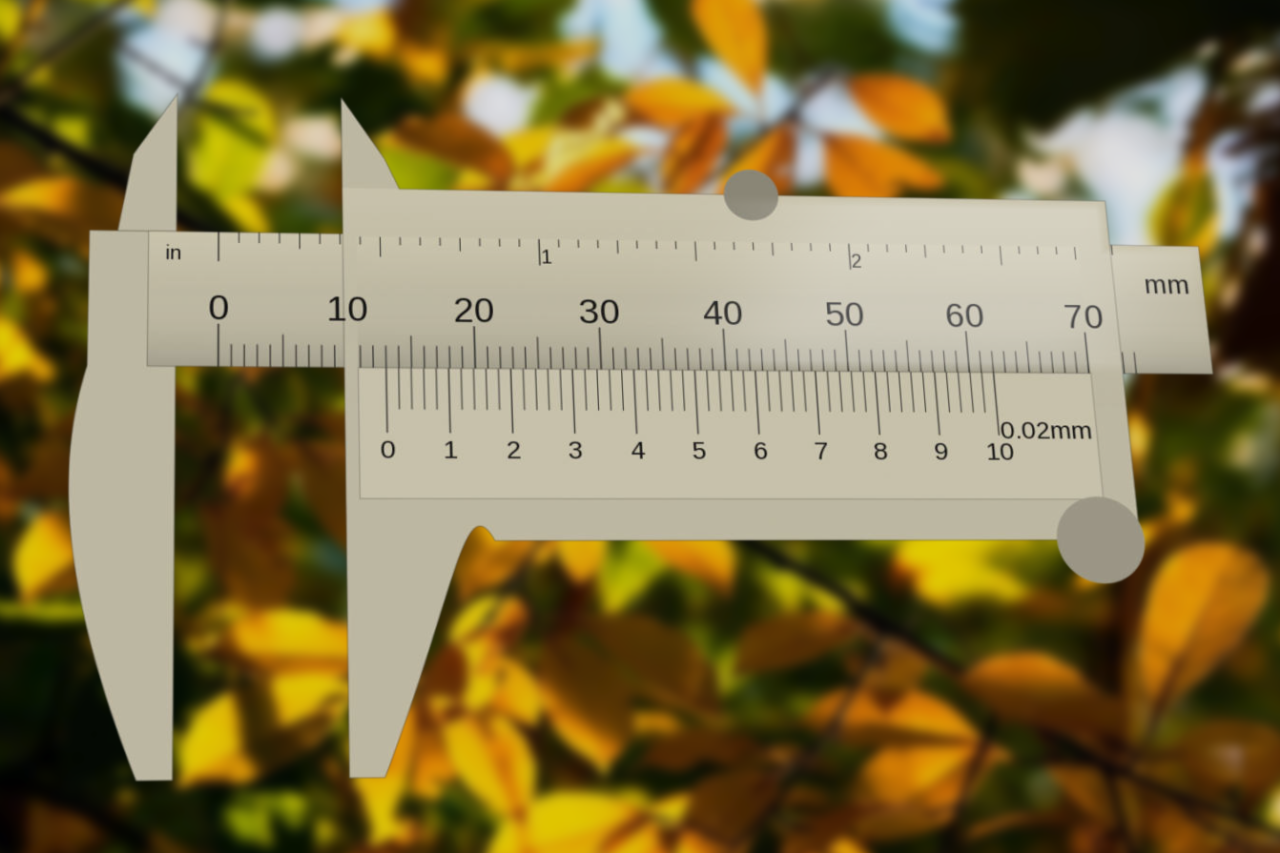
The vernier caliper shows 13.0 (mm)
